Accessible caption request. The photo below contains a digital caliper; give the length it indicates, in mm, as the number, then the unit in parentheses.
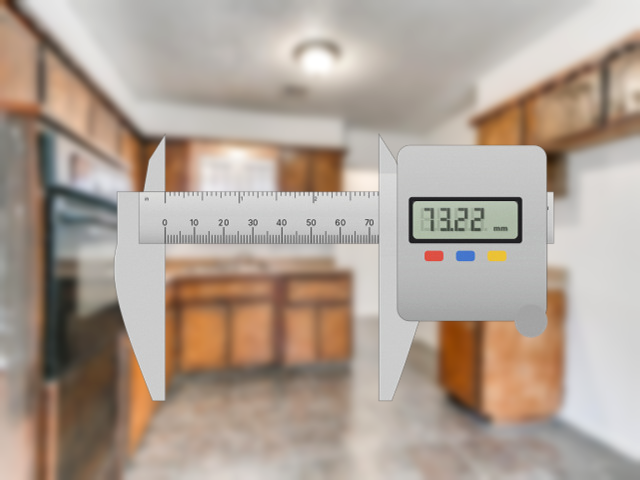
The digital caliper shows 73.22 (mm)
